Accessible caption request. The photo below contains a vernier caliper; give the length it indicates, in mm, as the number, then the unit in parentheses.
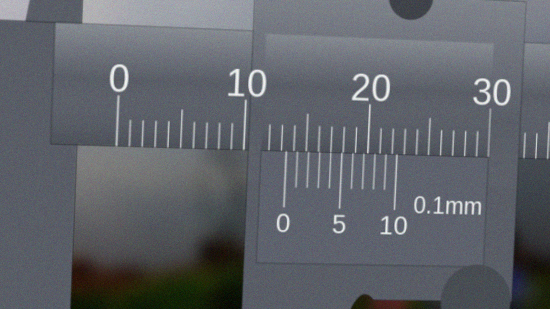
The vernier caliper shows 13.4 (mm)
